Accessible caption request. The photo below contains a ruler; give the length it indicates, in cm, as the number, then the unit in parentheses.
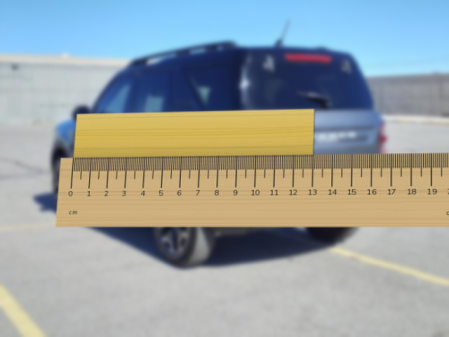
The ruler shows 13 (cm)
